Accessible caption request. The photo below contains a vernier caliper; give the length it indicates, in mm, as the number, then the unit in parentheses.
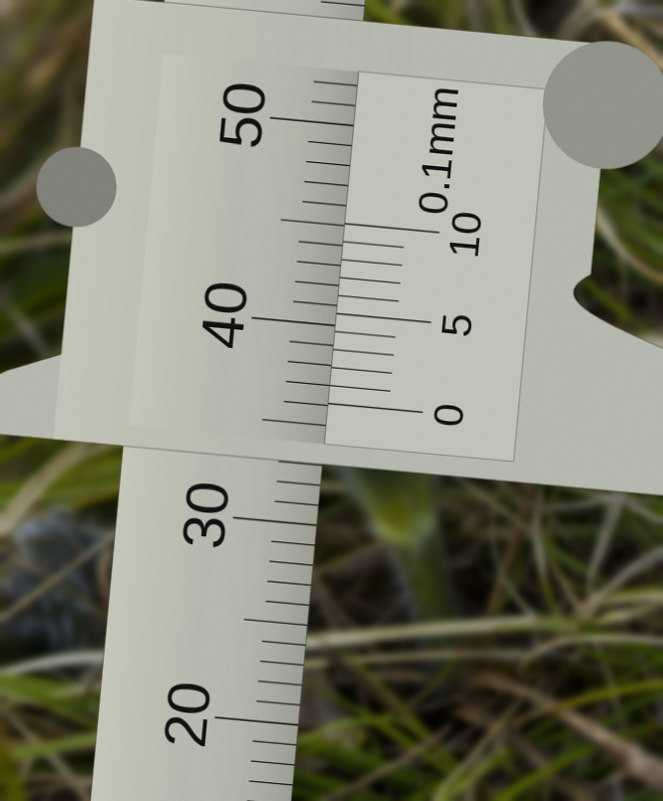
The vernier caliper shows 36.1 (mm)
